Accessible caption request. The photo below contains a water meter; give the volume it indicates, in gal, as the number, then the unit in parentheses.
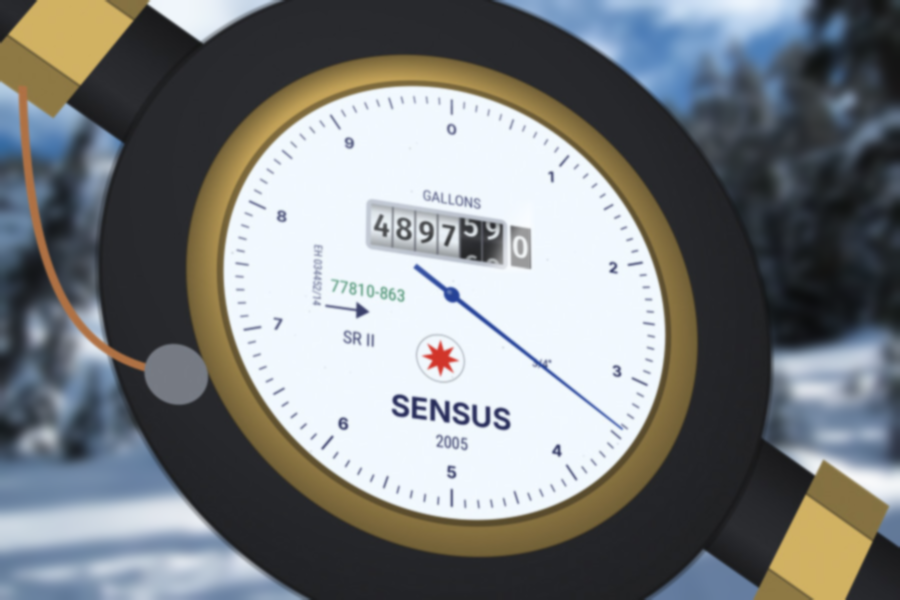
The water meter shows 4897593.4 (gal)
